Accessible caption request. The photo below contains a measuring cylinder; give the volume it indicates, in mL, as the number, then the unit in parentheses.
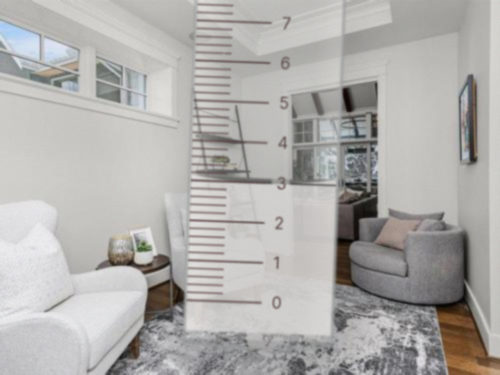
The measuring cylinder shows 3 (mL)
